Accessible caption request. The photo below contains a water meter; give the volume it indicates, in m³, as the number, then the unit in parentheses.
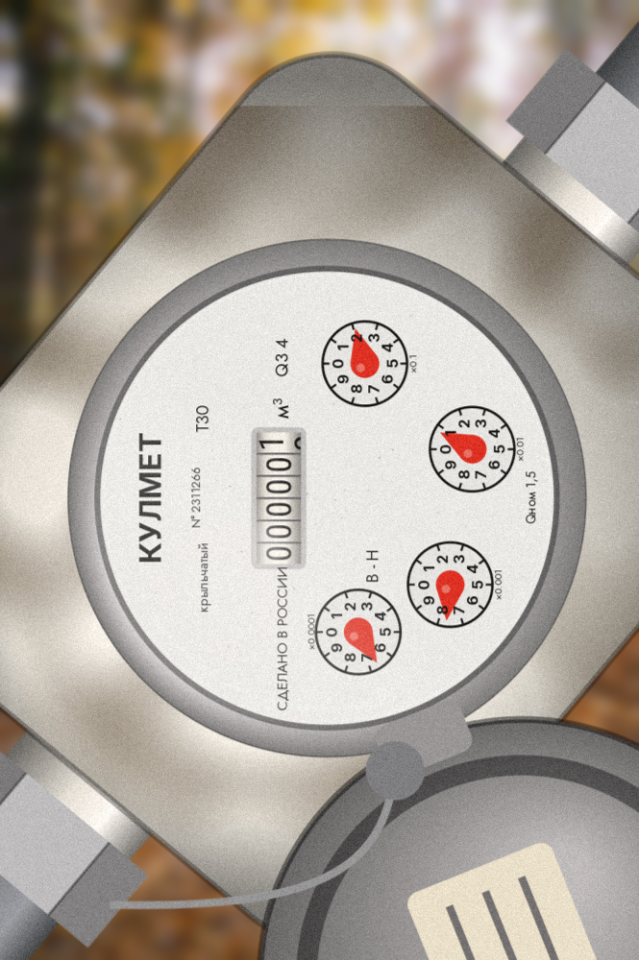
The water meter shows 1.2076 (m³)
